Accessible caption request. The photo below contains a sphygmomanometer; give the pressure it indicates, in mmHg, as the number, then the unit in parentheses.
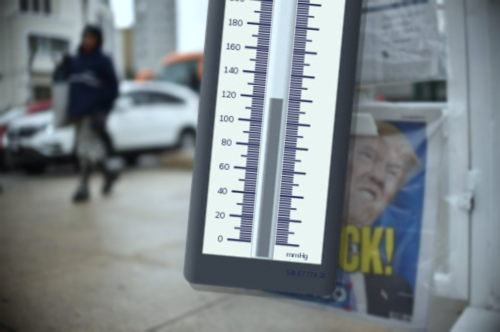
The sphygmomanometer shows 120 (mmHg)
